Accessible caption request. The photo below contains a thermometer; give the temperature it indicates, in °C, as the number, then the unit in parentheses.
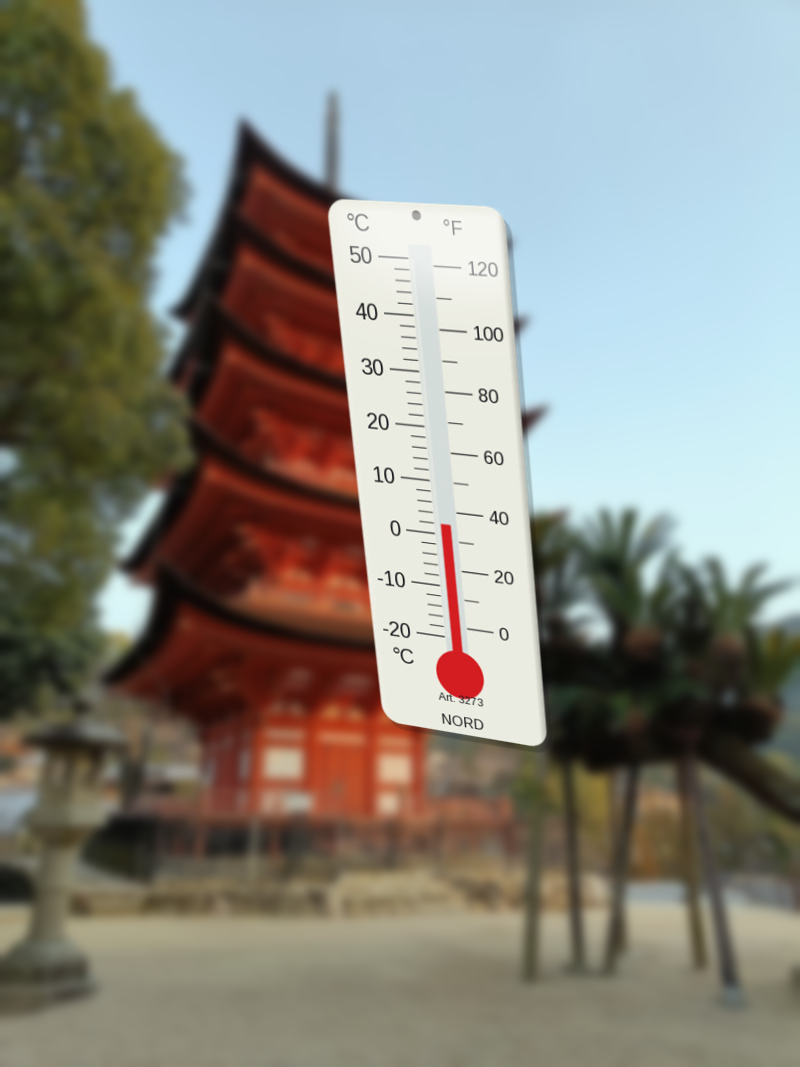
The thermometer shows 2 (°C)
